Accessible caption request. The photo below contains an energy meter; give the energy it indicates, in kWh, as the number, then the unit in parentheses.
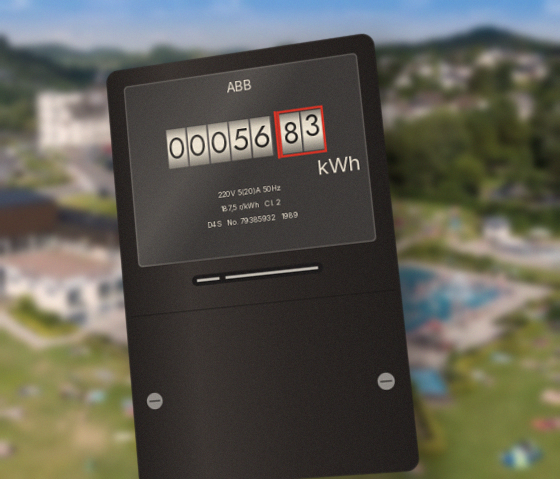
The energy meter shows 56.83 (kWh)
